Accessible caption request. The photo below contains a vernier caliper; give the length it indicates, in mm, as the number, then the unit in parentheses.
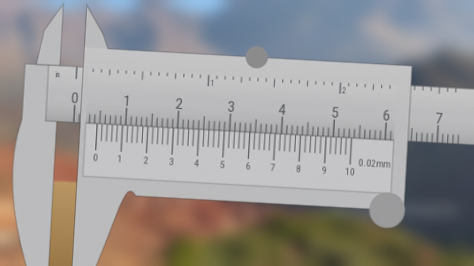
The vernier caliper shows 4.5 (mm)
